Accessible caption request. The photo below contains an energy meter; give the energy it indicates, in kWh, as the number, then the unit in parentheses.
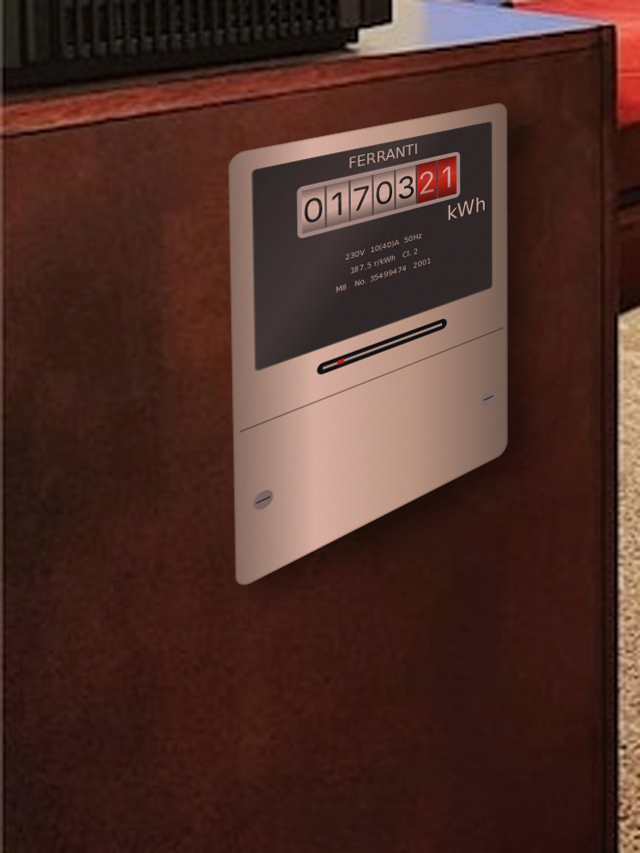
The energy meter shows 1703.21 (kWh)
